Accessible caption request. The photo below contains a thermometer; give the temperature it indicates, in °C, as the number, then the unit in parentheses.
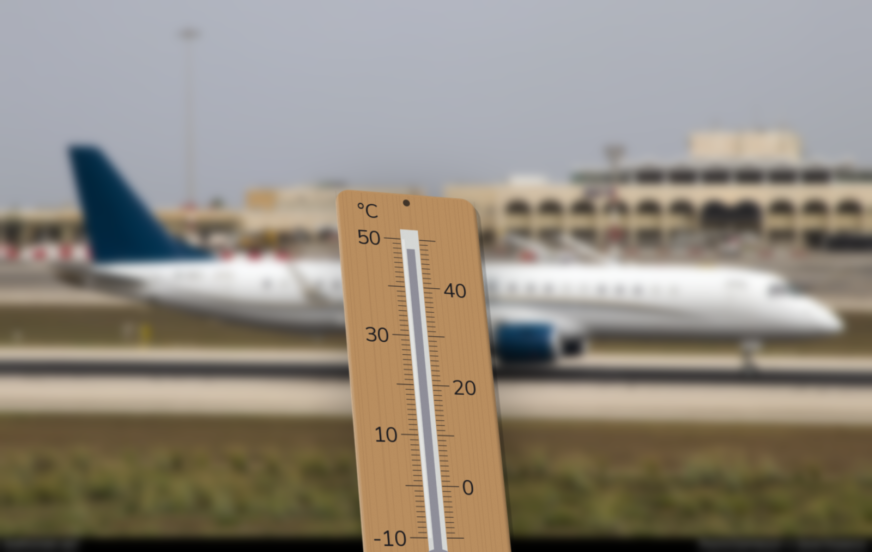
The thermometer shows 48 (°C)
